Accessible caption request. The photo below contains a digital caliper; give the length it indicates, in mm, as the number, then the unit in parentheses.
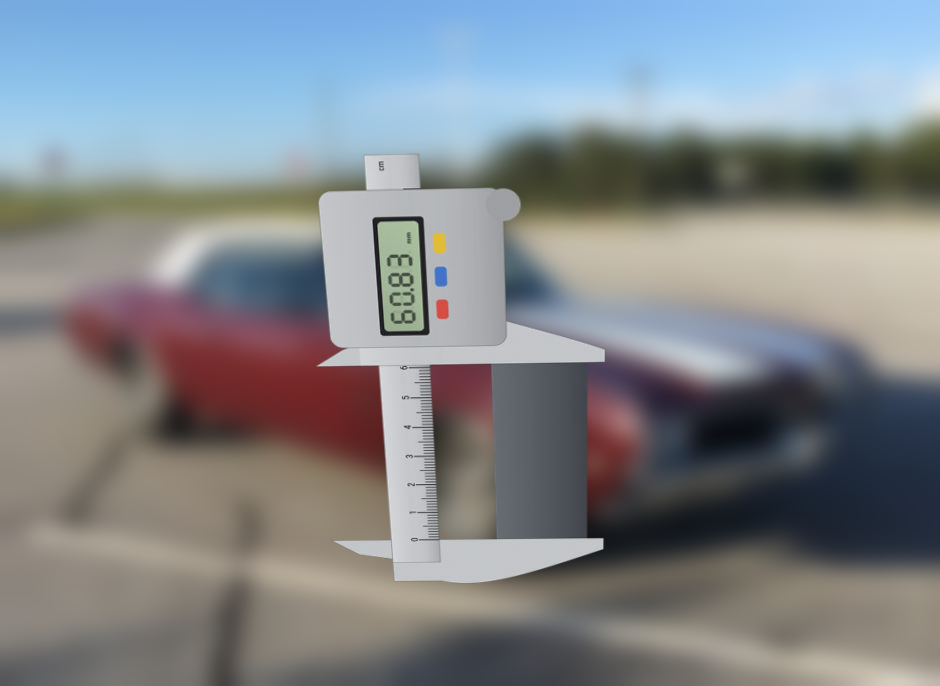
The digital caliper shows 60.83 (mm)
